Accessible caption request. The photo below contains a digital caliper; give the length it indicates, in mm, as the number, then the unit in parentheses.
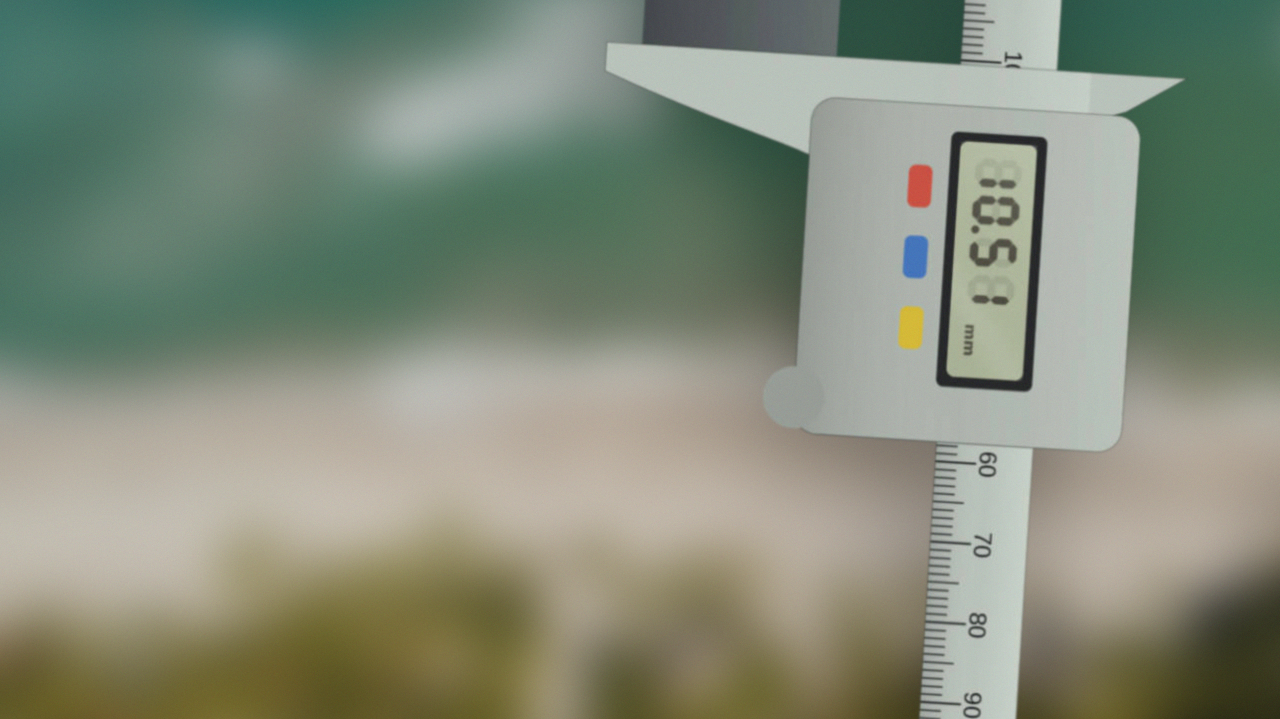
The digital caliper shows 10.51 (mm)
